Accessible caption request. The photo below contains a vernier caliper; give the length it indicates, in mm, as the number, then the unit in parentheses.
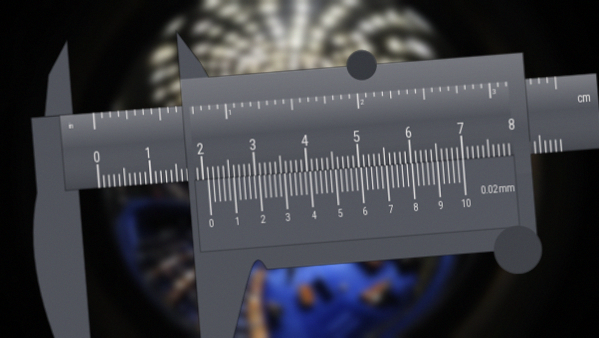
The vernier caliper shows 21.0 (mm)
